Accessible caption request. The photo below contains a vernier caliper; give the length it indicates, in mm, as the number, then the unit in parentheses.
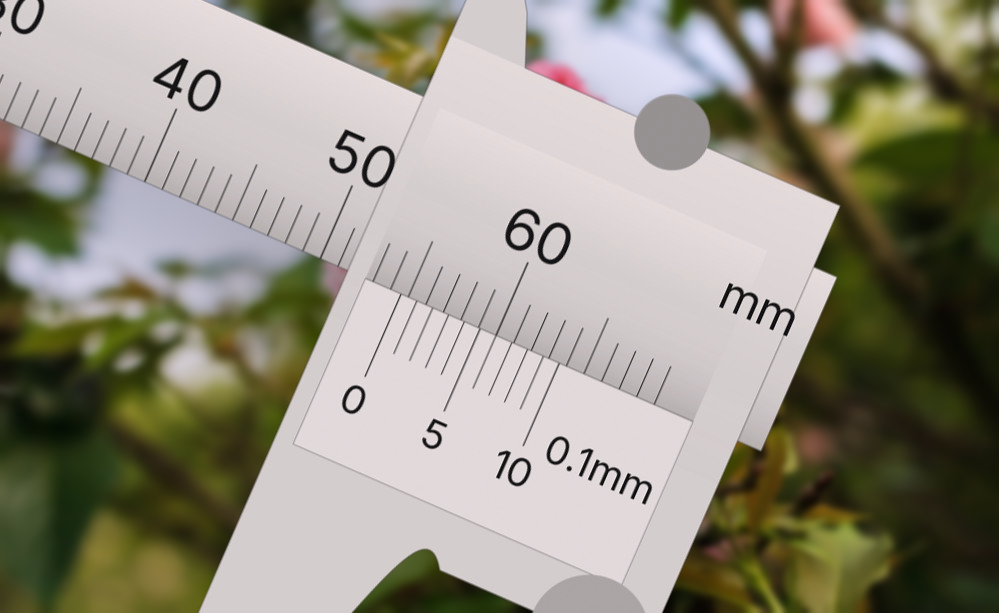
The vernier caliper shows 54.6 (mm)
